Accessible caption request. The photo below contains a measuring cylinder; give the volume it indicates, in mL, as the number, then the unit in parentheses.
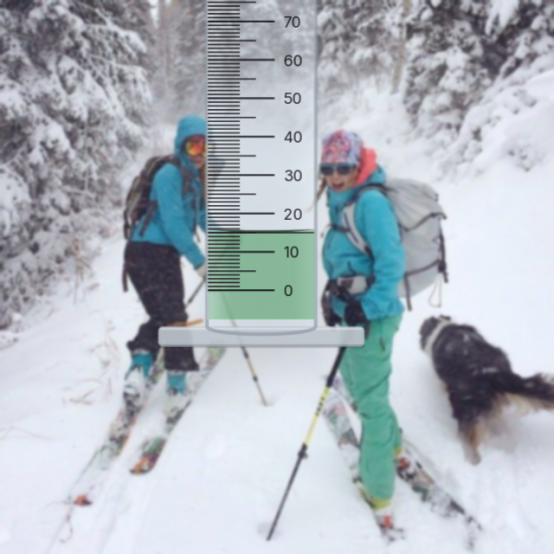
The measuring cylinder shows 15 (mL)
